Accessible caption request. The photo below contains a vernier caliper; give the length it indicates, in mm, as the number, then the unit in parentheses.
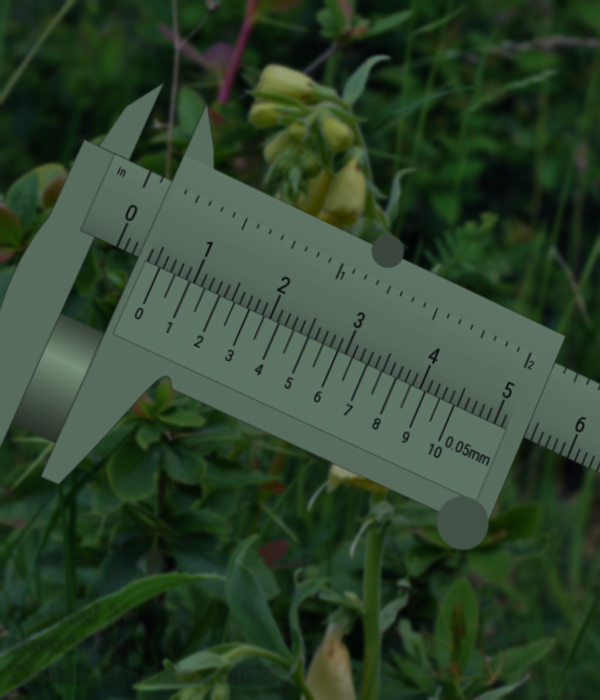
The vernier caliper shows 5.6 (mm)
